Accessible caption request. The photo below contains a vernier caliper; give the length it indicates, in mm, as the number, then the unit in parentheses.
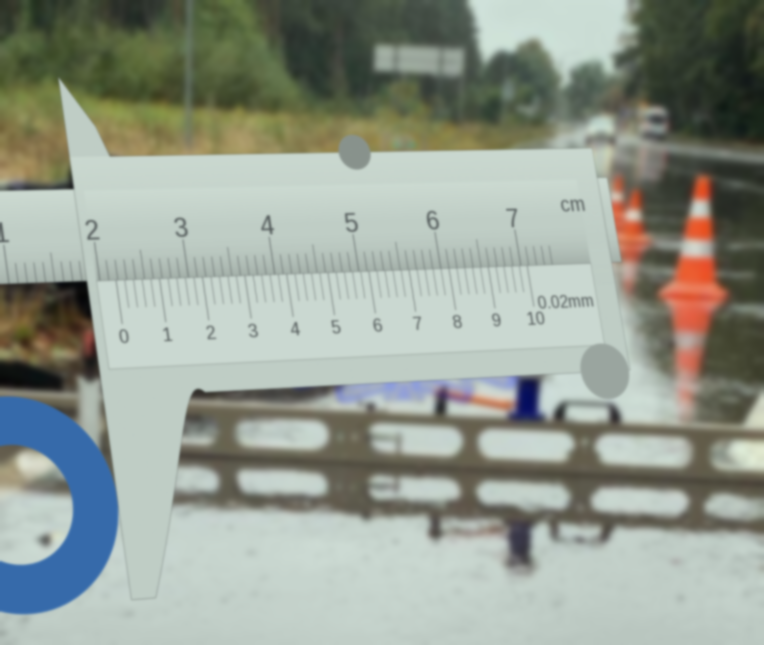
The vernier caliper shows 21.8 (mm)
